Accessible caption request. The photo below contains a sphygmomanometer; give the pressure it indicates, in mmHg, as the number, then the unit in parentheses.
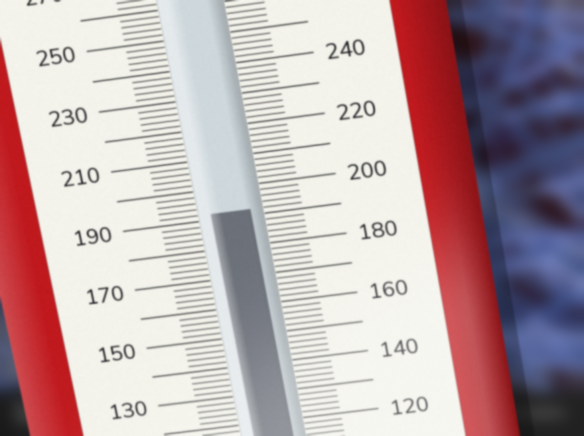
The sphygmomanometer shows 192 (mmHg)
